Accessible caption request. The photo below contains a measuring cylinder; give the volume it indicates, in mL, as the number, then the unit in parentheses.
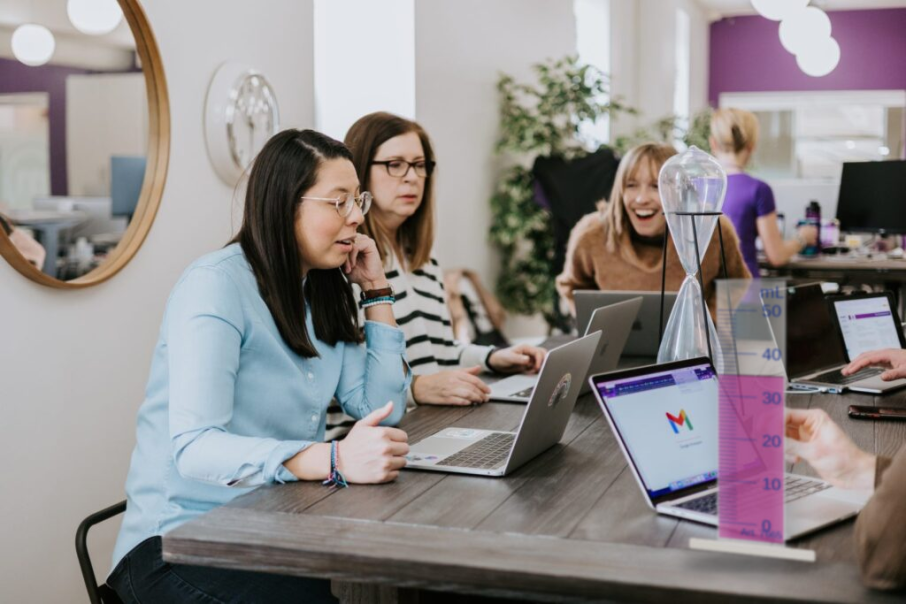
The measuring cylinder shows 35 (mL)
